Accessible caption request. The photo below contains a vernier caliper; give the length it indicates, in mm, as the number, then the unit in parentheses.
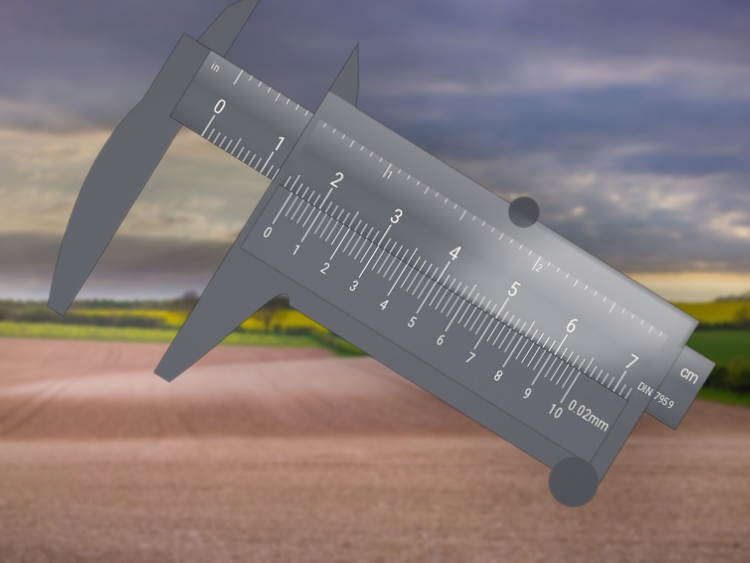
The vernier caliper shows 15.4 (mm)
